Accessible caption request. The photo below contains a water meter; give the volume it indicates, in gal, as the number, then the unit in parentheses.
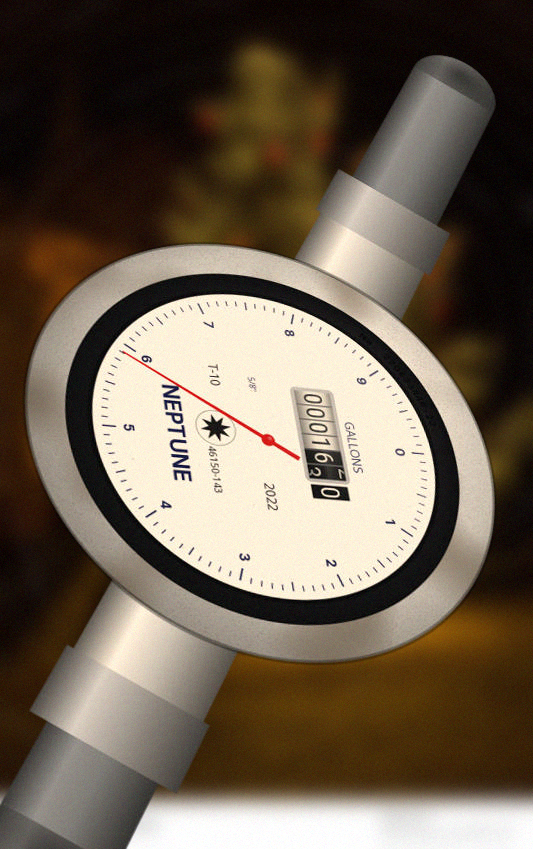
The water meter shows 1625.9 (gal)
